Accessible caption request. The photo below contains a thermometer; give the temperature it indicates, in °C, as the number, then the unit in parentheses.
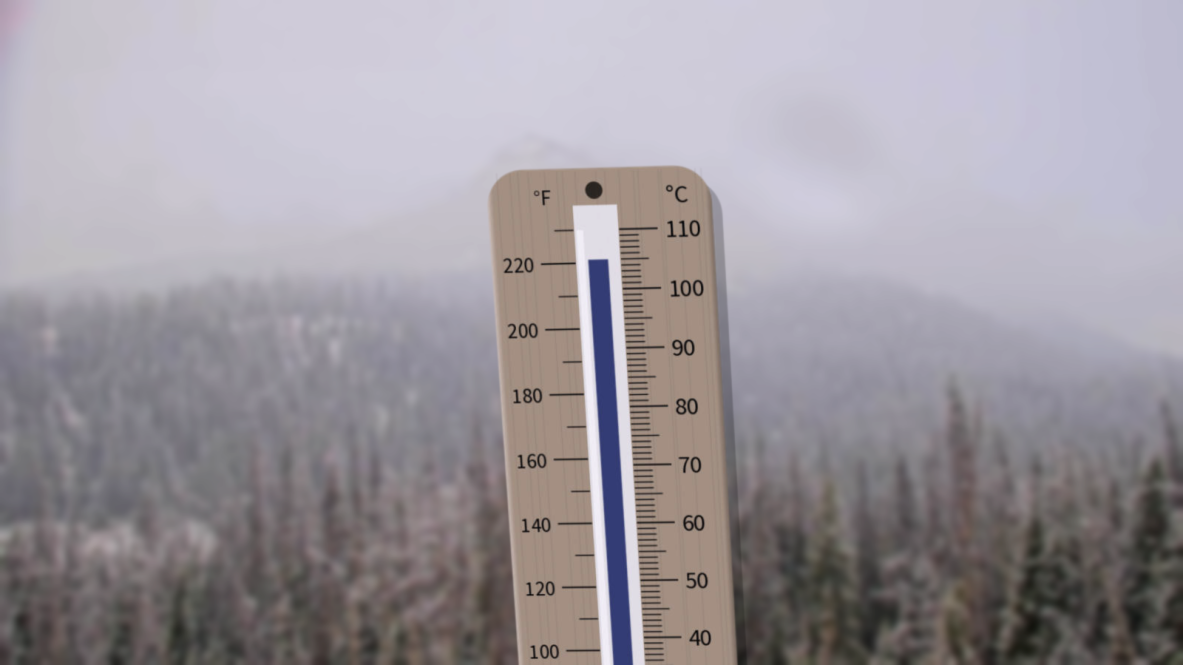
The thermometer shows 105 (°C)
